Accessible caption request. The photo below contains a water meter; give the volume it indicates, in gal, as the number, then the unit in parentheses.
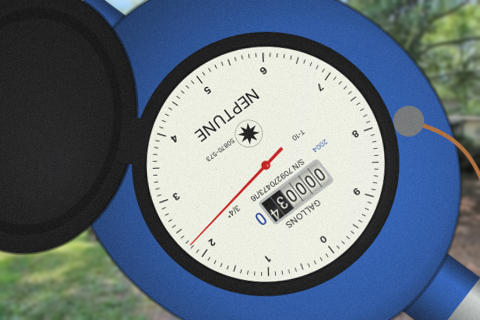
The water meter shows 342.2 (gal)
